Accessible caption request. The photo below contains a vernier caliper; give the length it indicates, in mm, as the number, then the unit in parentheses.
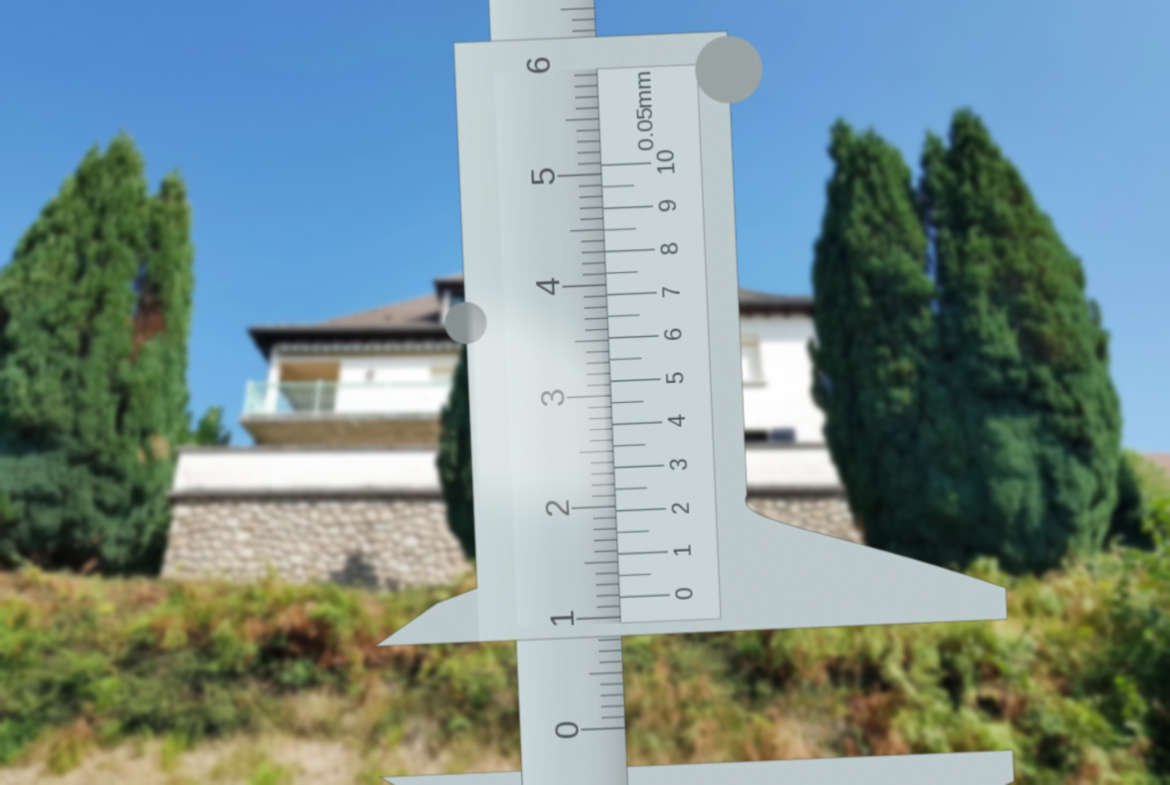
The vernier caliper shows 11.8 (mm)
